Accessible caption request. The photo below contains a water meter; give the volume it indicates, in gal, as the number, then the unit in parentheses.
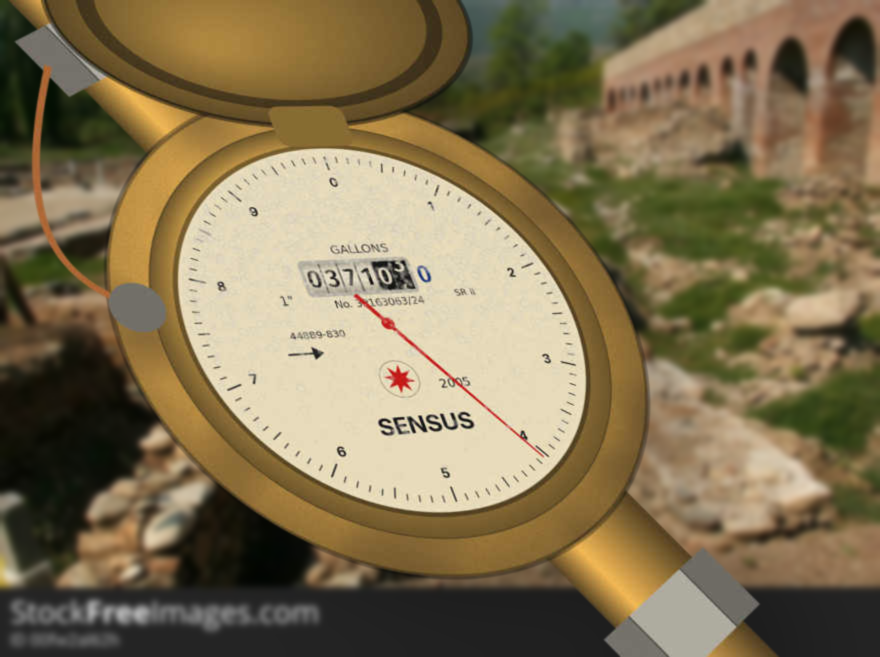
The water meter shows 371034.0 (gal)
